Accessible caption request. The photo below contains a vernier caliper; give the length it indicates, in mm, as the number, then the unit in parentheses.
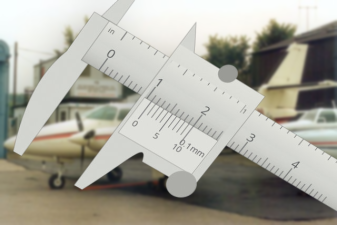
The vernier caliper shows 11.0 (mm)
